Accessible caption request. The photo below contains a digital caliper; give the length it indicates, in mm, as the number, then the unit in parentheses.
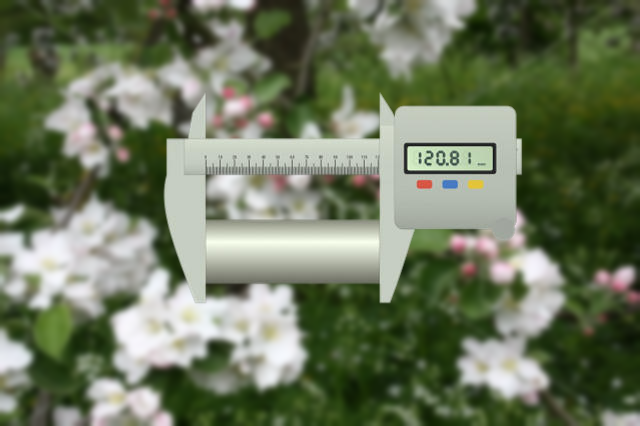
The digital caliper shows 120.81 (mm)
